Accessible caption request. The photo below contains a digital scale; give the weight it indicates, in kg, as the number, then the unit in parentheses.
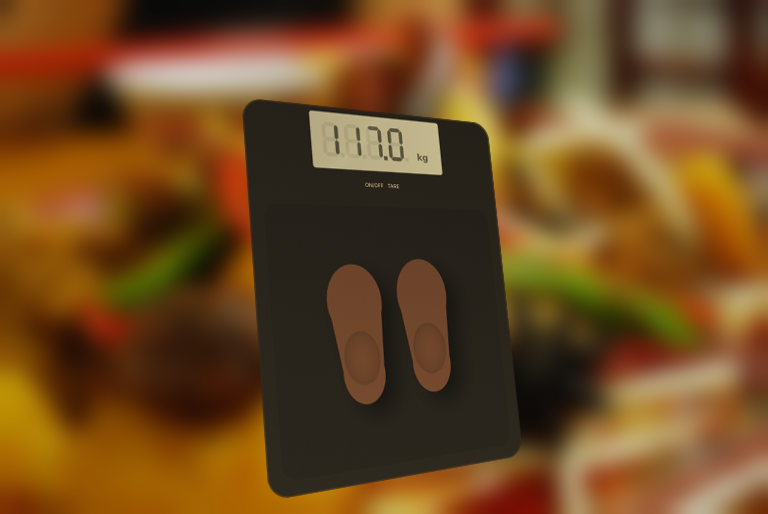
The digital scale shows 117.0 (kg)
